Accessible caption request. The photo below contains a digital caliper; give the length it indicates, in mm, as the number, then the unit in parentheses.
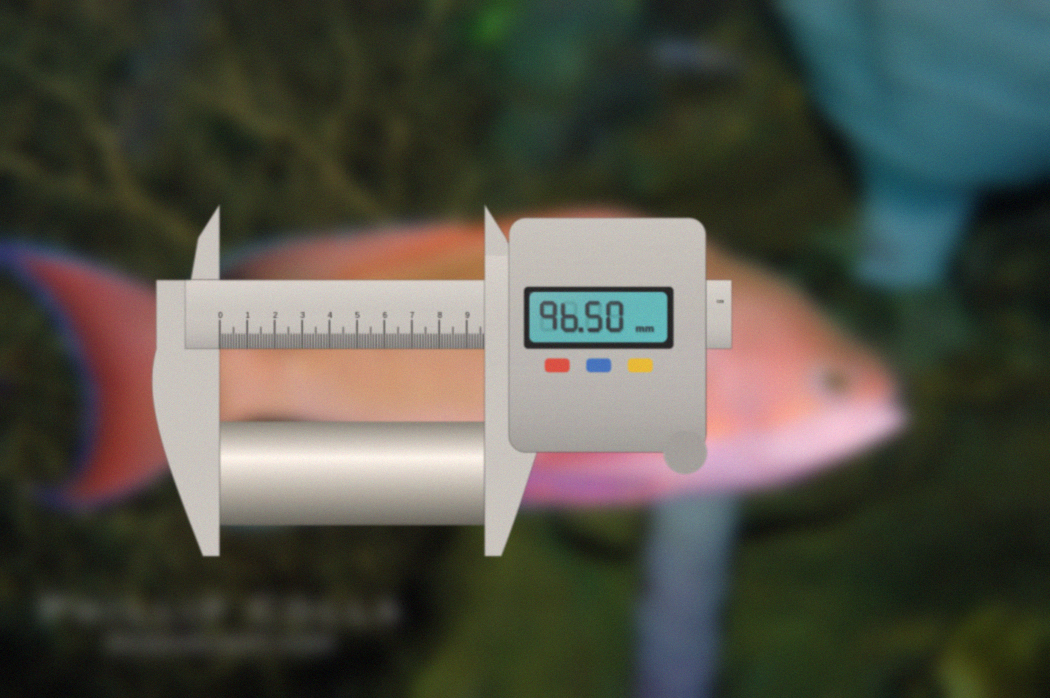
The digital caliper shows 96.50 (mm)
